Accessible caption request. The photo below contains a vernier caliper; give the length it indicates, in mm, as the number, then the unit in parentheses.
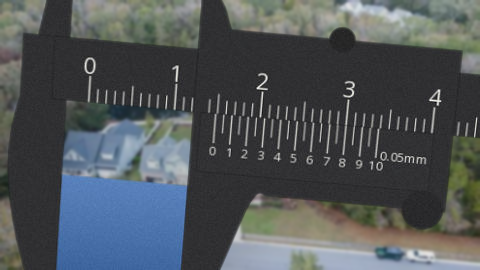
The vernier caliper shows 14.8 (mm)
